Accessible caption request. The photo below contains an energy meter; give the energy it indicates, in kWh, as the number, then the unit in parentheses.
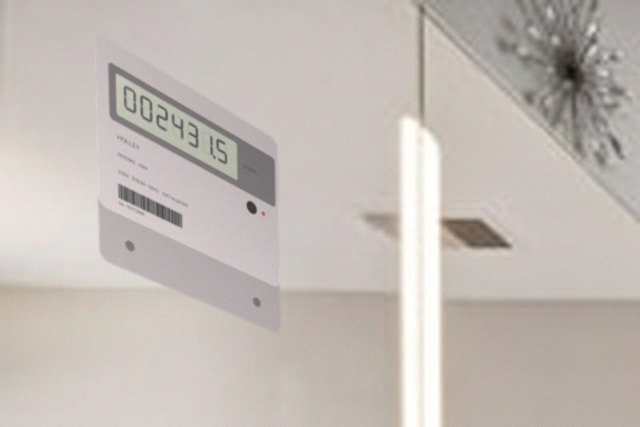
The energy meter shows 2431.5 (kWh)
